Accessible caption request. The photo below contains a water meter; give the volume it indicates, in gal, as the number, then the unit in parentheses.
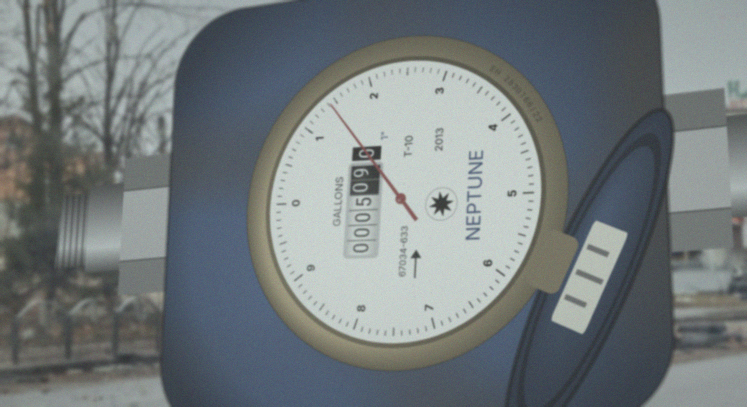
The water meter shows 5091.4 (gal)
